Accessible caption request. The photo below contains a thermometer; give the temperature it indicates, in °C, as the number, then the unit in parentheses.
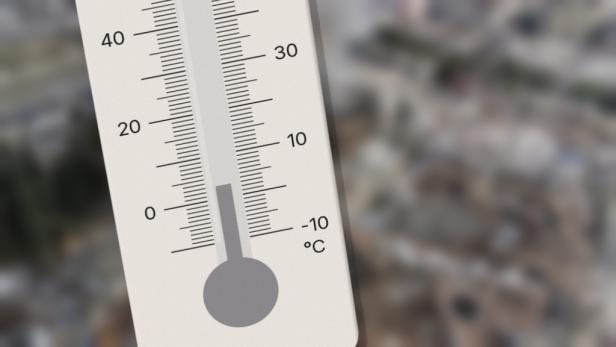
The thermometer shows 3 (°C)
